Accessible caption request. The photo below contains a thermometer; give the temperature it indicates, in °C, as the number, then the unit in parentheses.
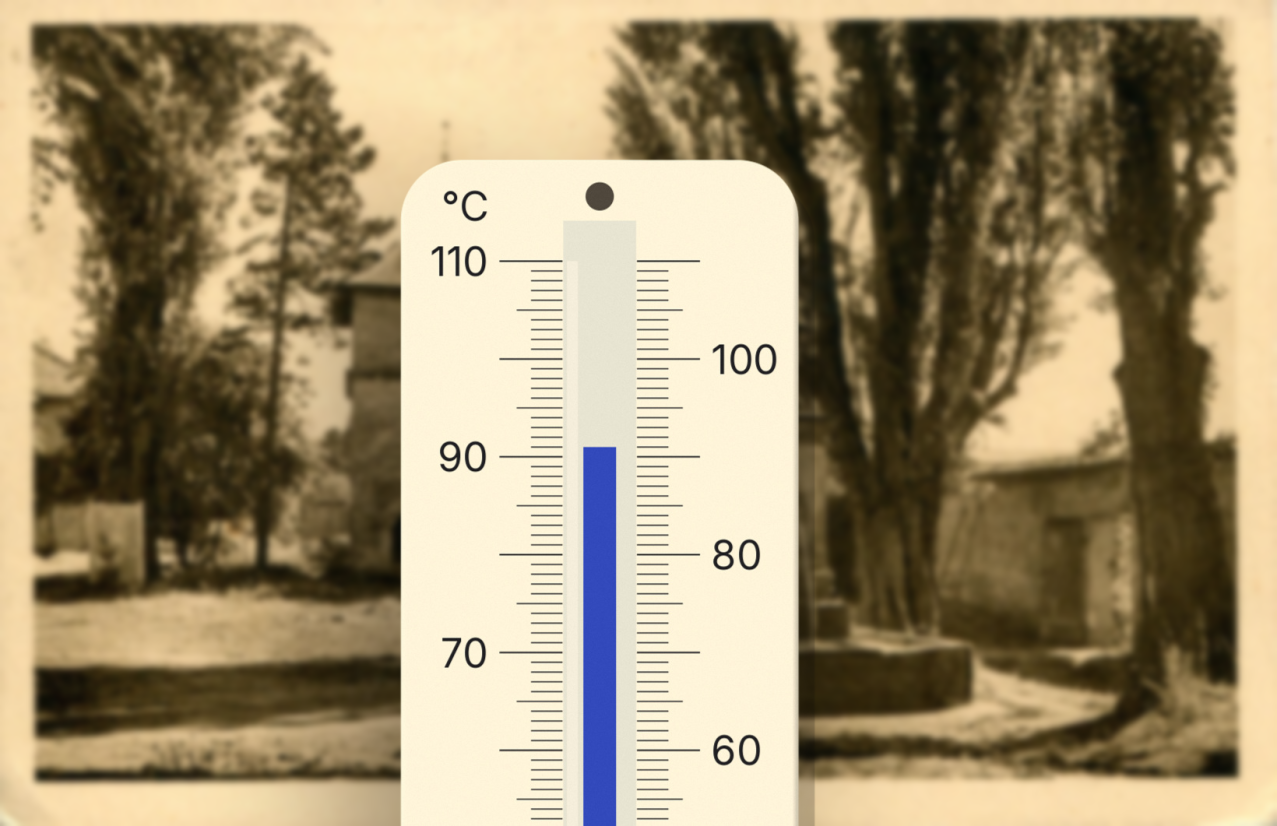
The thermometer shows 91 (°C)
